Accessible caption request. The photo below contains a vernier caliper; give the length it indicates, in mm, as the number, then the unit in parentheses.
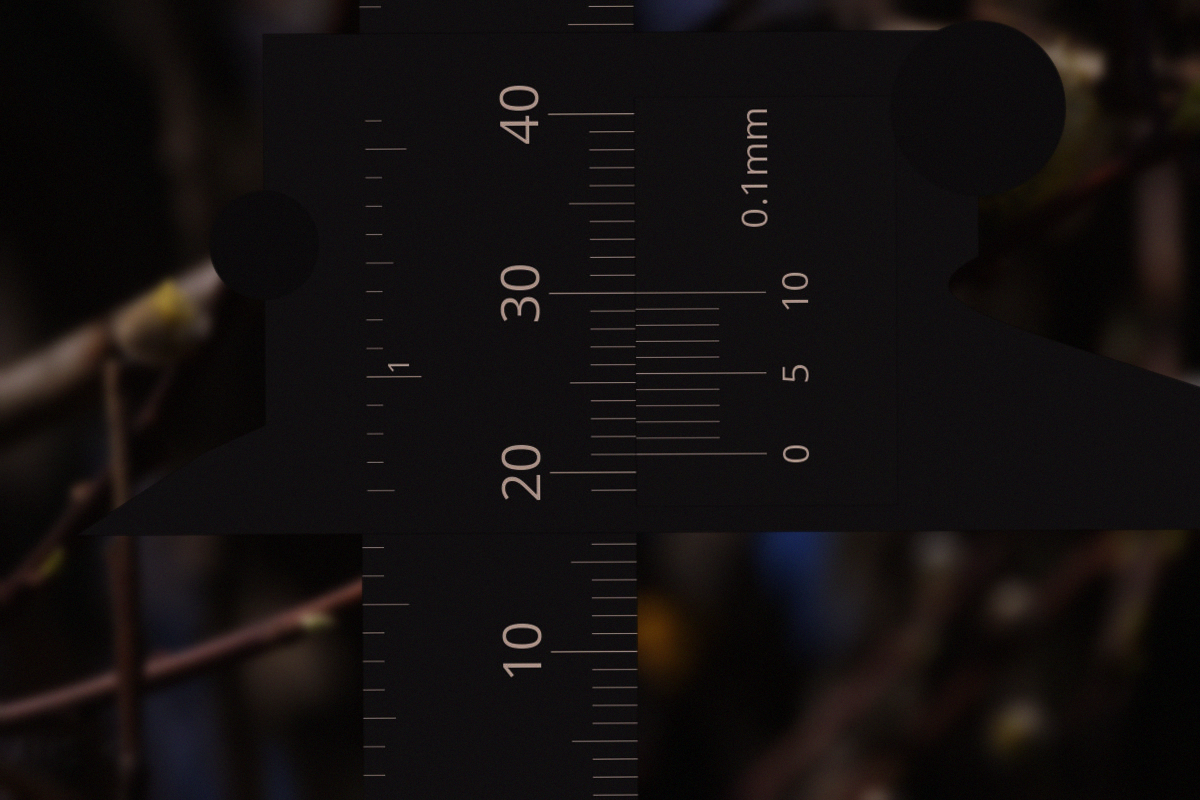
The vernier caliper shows 21.0 (mm)
